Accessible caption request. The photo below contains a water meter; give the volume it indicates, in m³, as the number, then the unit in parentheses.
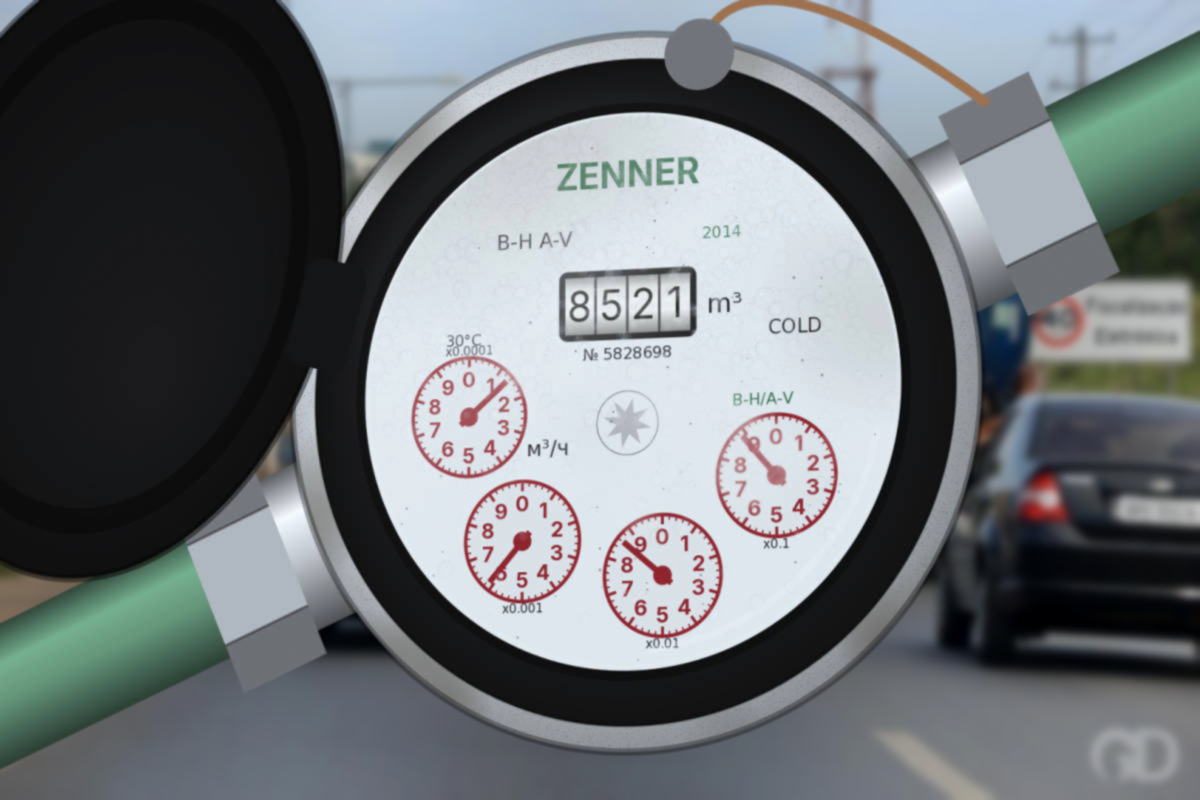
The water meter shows 8521.8861 (m³)
